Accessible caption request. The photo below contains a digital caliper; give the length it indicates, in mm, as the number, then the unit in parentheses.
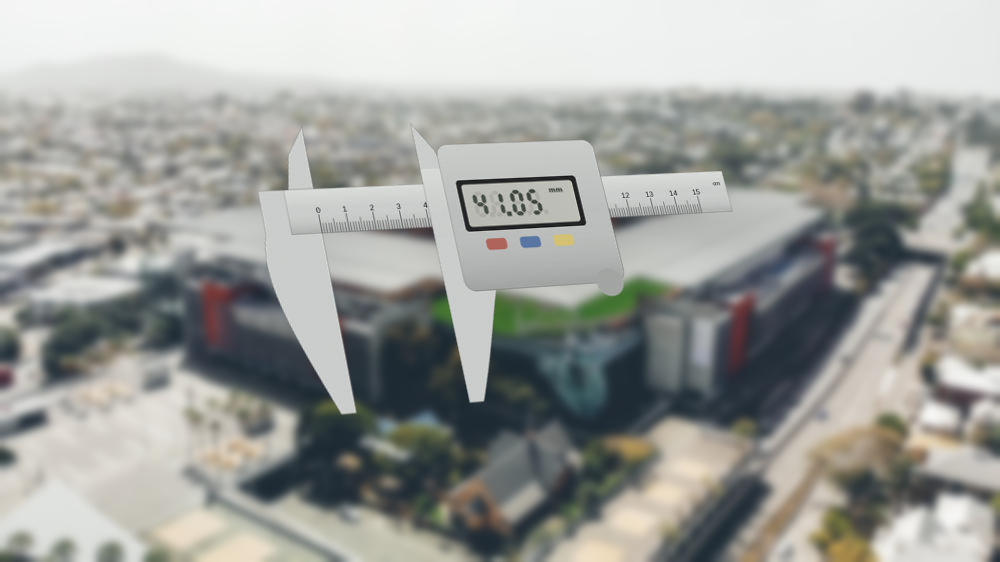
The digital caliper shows 41.05 (mm)
